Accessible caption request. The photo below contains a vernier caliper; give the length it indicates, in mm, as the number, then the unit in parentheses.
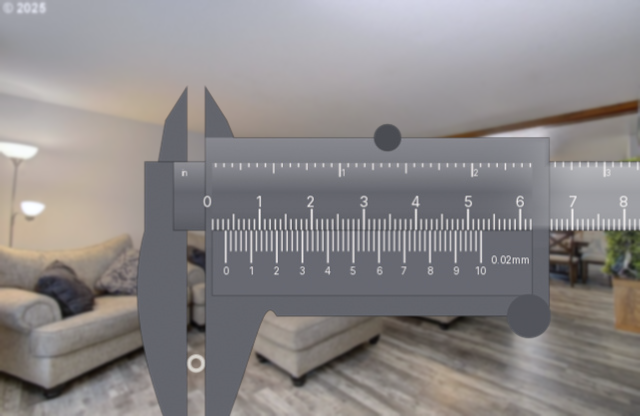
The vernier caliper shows 3.5 (mm)
